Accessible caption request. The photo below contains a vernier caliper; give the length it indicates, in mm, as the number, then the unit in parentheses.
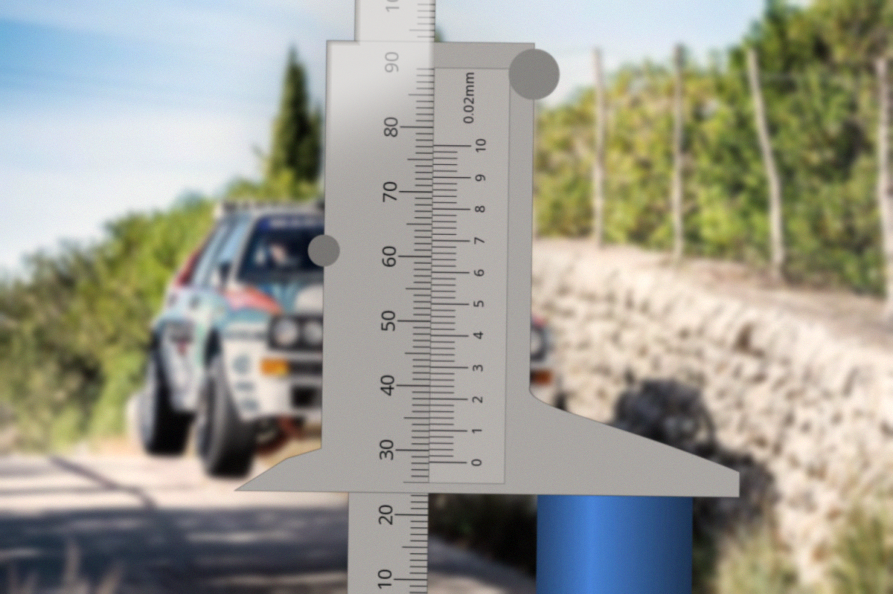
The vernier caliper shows 28.2 (mm)
